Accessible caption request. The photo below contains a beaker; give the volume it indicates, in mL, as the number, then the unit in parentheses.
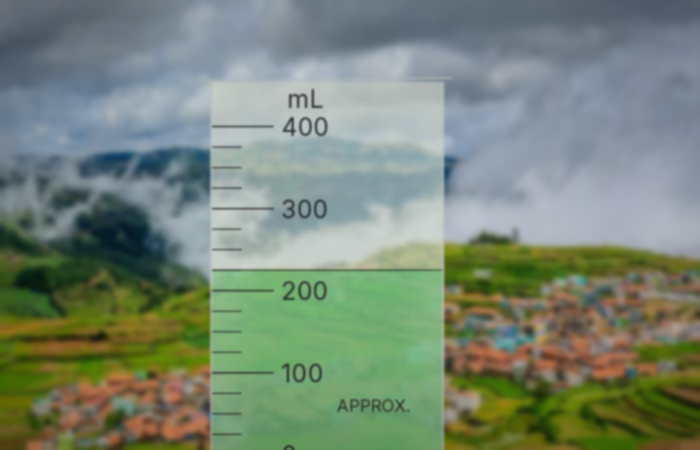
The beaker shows 225 (mL)
